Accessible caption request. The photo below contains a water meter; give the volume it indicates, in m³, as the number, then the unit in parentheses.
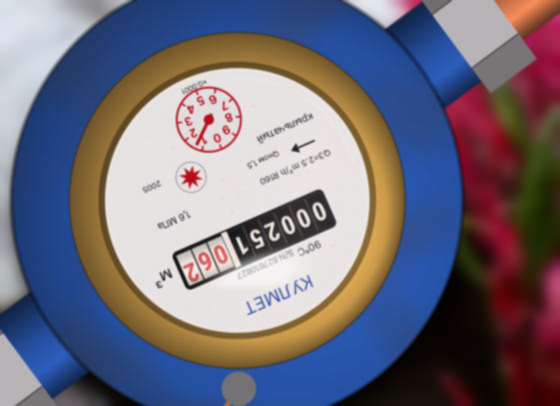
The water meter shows 251.0621 (m³)
